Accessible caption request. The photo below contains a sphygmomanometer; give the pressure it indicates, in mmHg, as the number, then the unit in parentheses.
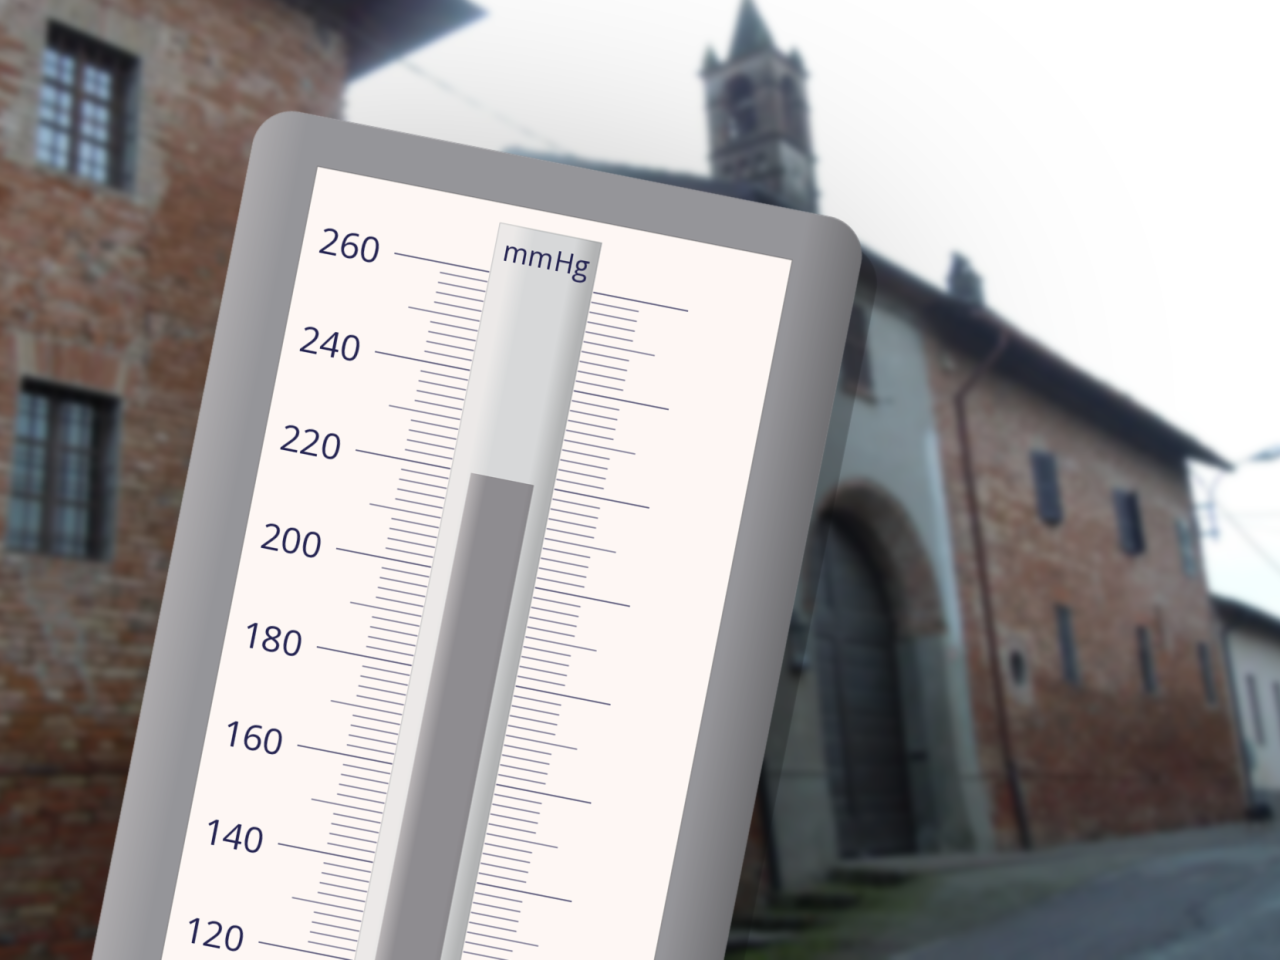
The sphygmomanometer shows 220 (mmHg)
